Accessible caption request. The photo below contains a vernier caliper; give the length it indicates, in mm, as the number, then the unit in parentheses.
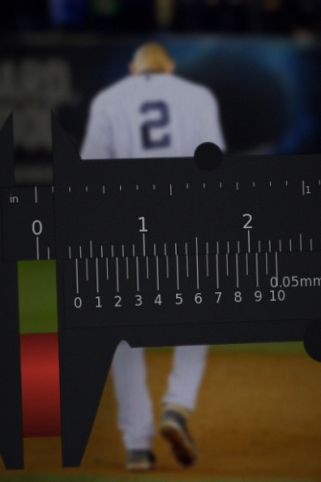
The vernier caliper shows 3.6 (mm)
